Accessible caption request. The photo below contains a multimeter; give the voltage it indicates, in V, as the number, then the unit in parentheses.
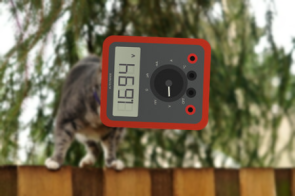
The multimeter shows 1.694 (V)
